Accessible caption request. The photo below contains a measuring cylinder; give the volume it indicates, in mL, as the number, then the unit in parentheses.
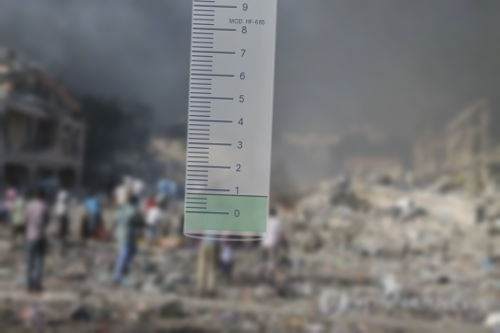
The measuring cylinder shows 0.8 (mL)
